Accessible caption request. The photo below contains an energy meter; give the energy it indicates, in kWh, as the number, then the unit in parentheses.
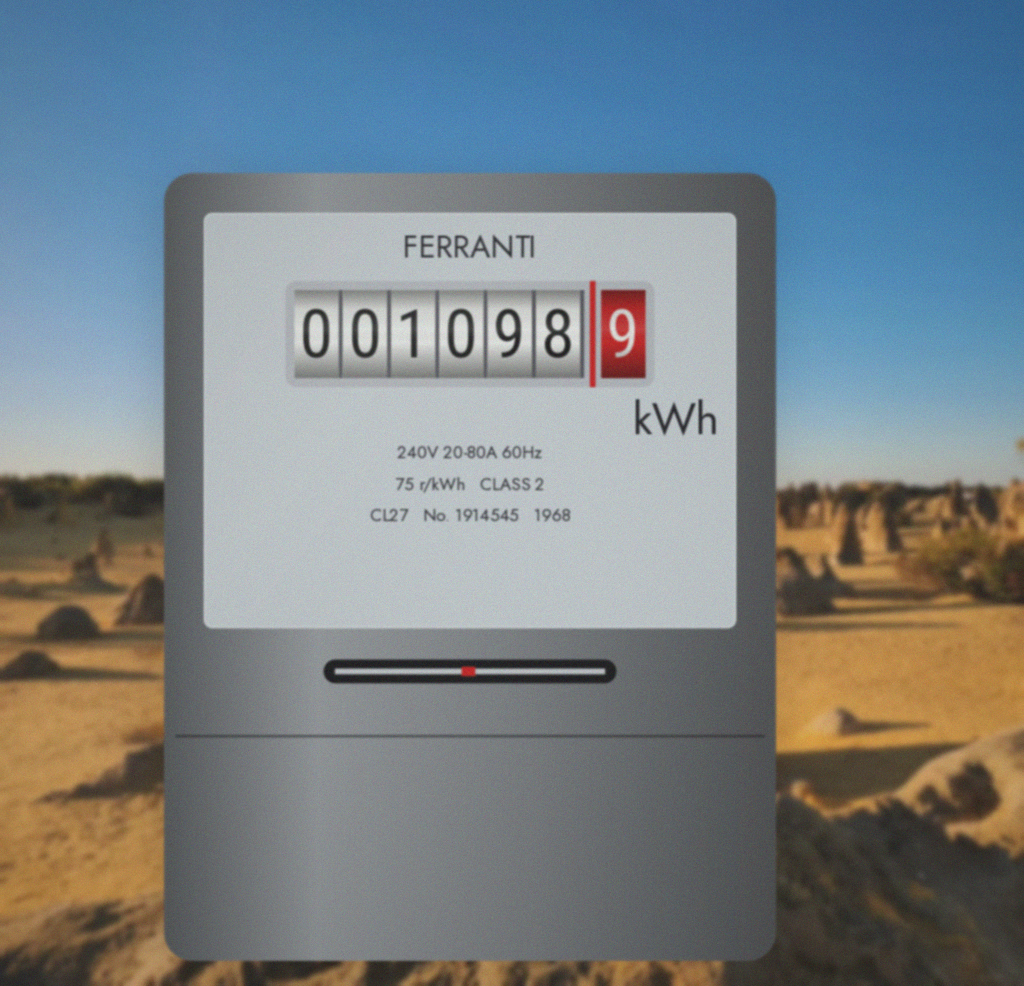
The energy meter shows 1098.9 (kWh)
